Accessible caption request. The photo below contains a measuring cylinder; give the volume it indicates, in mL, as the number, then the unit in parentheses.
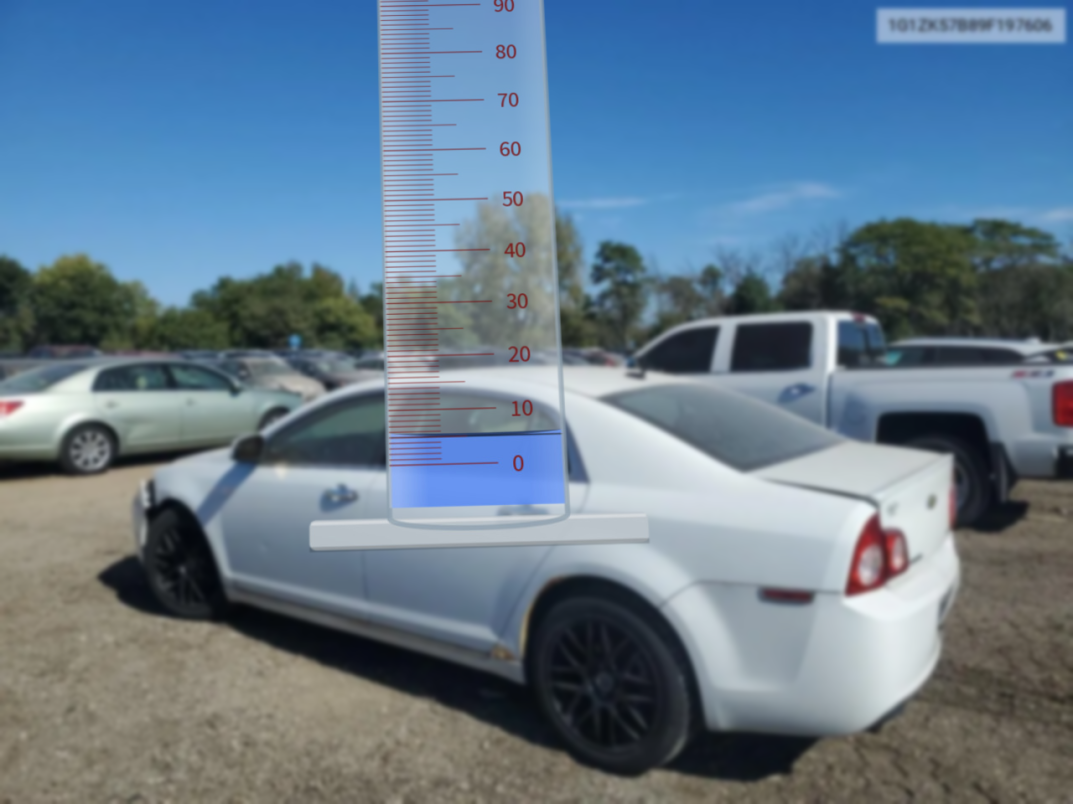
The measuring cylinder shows 5 (mL)
